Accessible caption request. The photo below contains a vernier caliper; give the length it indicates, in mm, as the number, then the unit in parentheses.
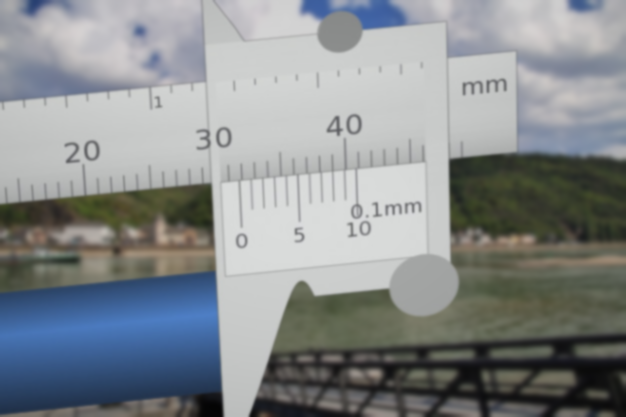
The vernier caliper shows 31.8 (mm)
